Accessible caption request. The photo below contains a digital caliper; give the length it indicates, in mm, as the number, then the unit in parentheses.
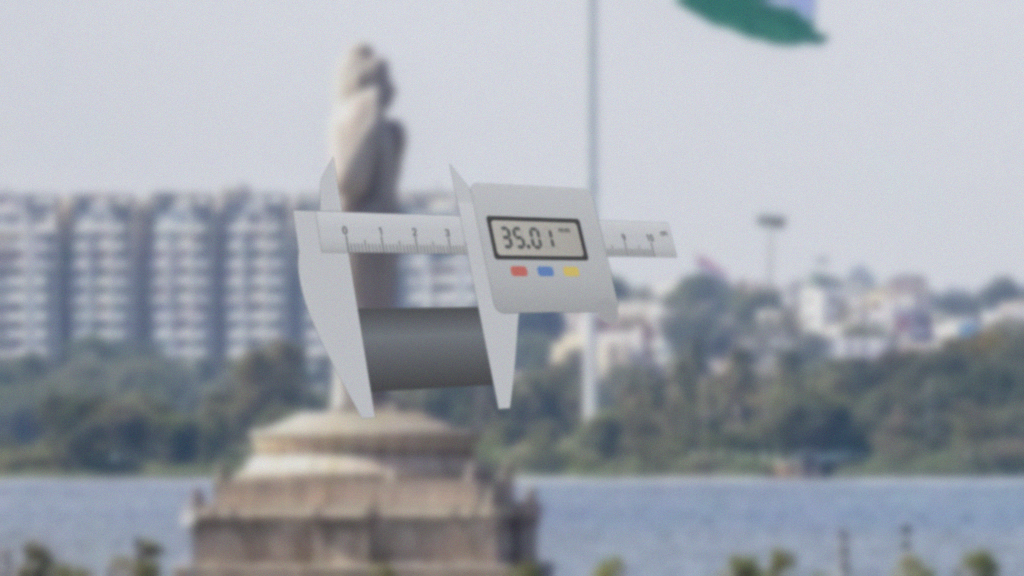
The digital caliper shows 35.01 (mm)
